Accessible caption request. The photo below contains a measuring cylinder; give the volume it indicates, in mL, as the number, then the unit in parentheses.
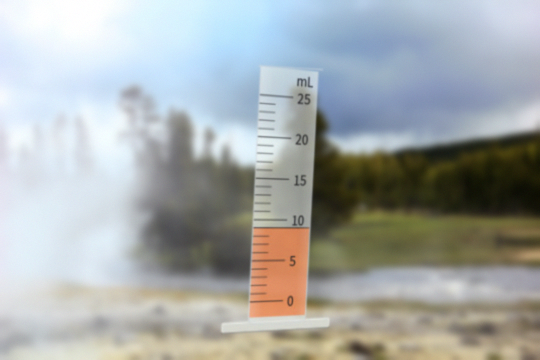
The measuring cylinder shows 9 (mL)
